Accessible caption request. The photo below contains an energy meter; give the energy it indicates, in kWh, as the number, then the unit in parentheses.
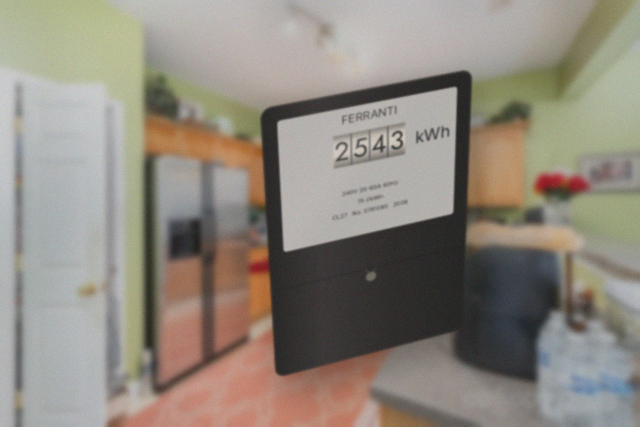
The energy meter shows 2543 (kWh)
